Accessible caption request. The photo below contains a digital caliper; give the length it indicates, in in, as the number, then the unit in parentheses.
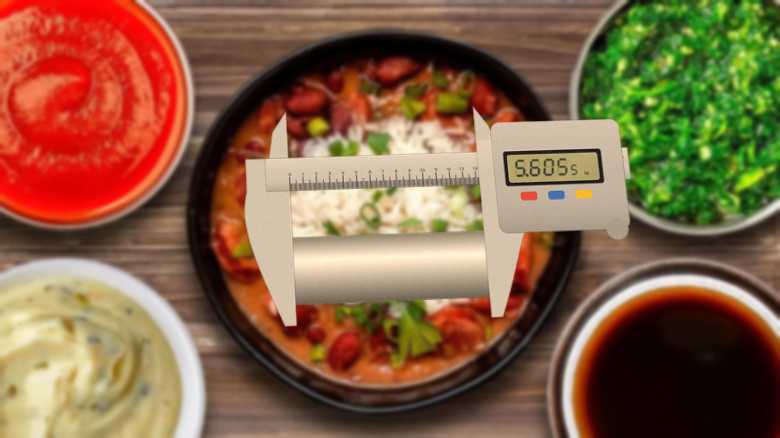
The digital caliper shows 5.6055 (in)
